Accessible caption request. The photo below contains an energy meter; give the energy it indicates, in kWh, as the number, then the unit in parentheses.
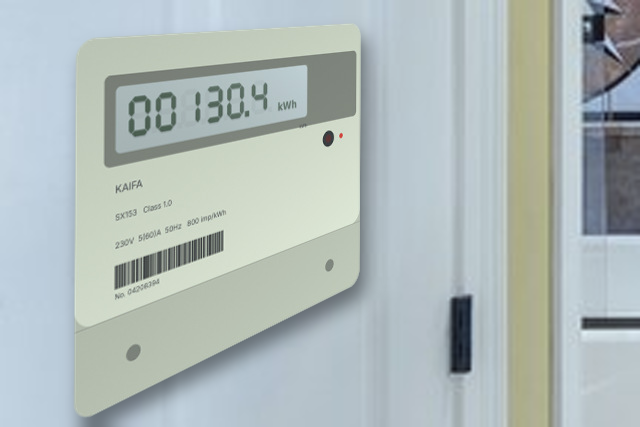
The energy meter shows 130.4 (kWh)
